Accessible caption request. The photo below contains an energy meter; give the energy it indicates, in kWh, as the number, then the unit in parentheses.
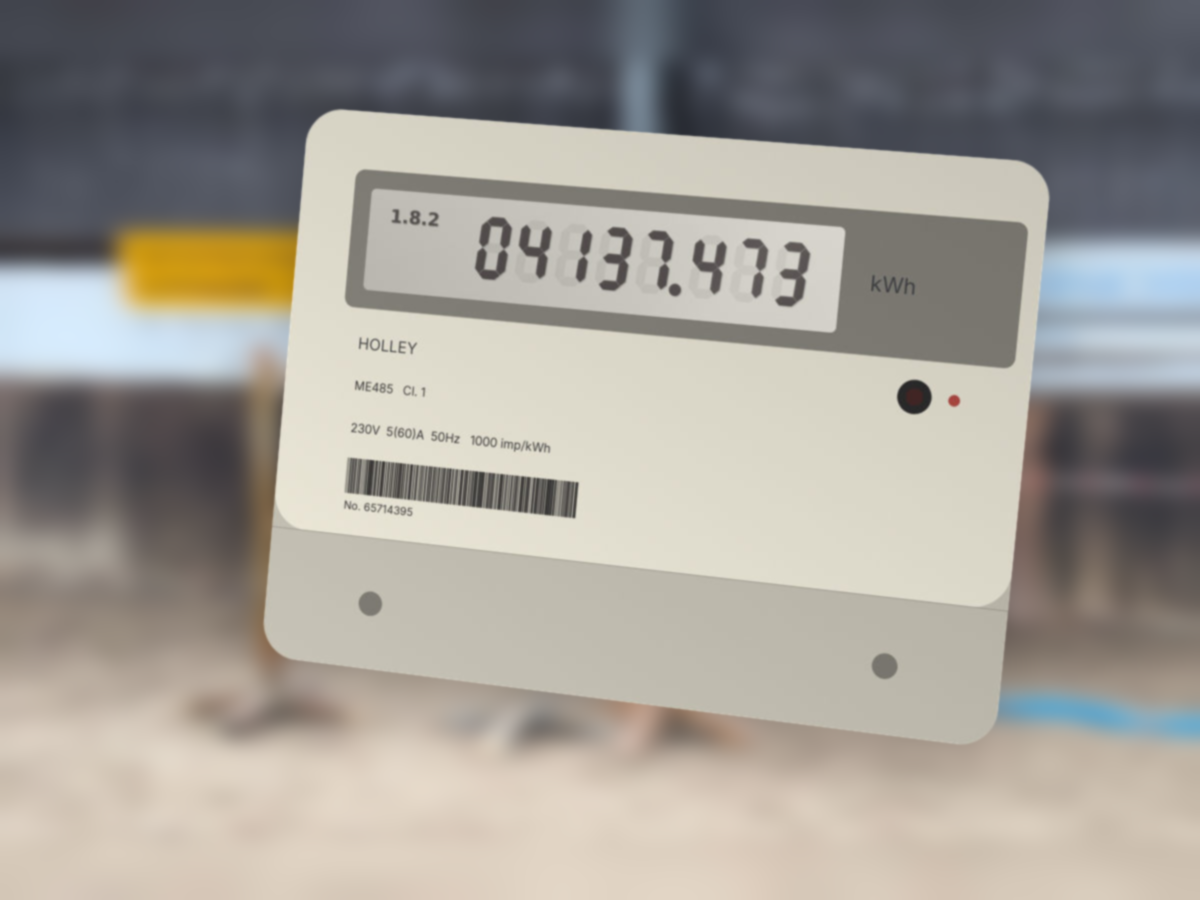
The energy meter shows 4137.473 (kWh)
